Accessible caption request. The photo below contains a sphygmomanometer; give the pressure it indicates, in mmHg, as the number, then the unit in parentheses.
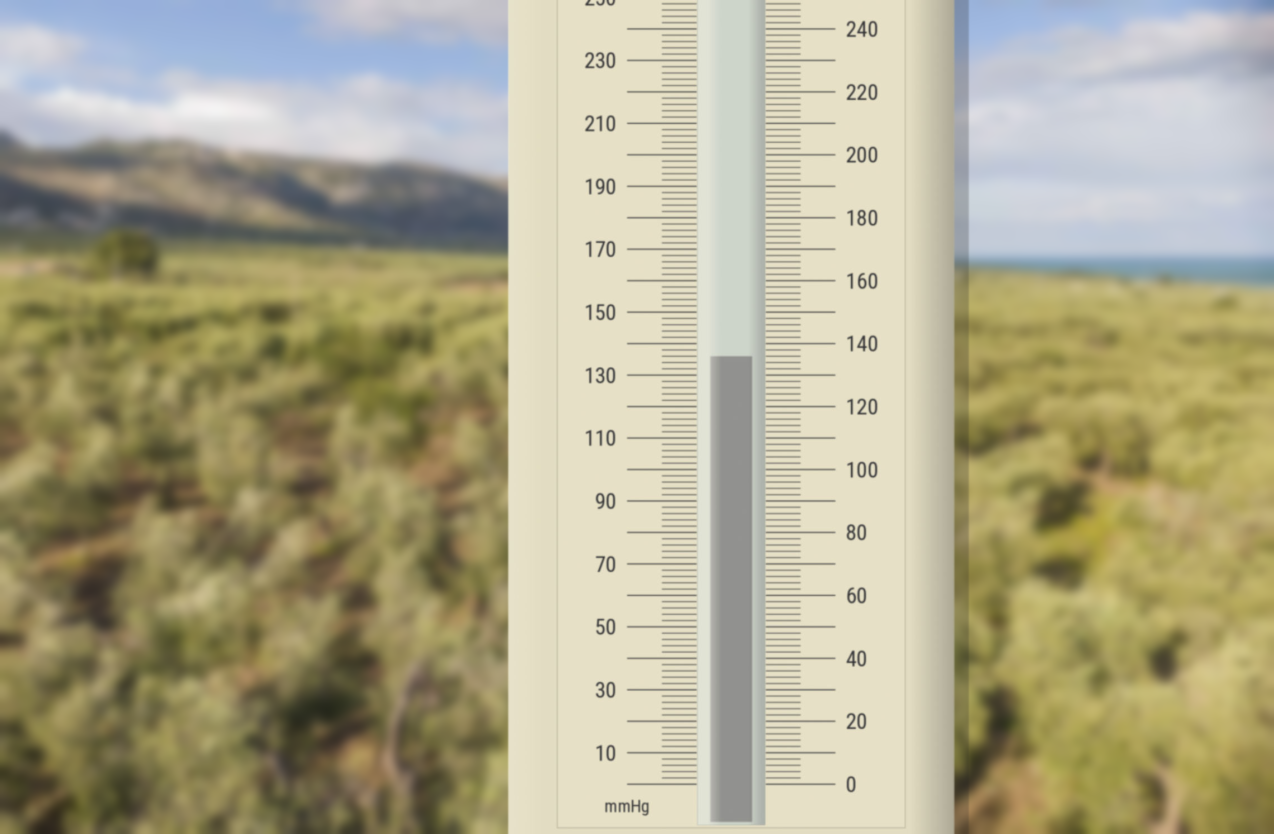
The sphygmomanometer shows 136 (mmHg)
